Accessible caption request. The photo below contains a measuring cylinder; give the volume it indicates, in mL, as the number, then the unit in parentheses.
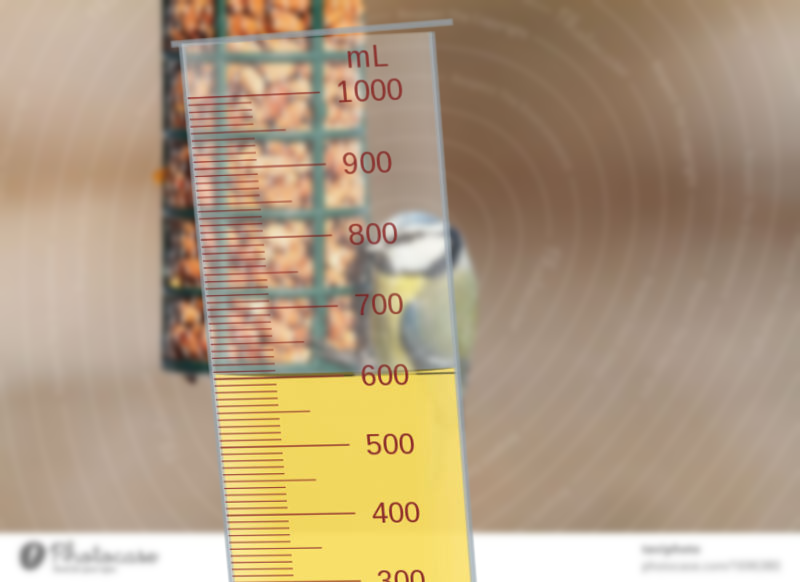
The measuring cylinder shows 600 (mL)
